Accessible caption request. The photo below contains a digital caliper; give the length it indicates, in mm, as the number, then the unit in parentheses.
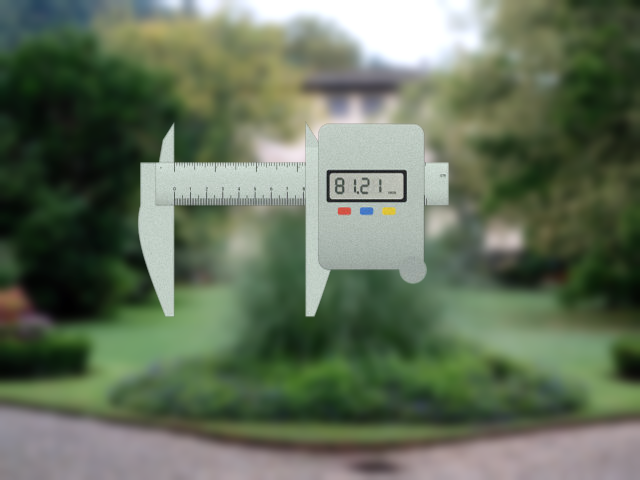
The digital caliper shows 81.21 (mm)
